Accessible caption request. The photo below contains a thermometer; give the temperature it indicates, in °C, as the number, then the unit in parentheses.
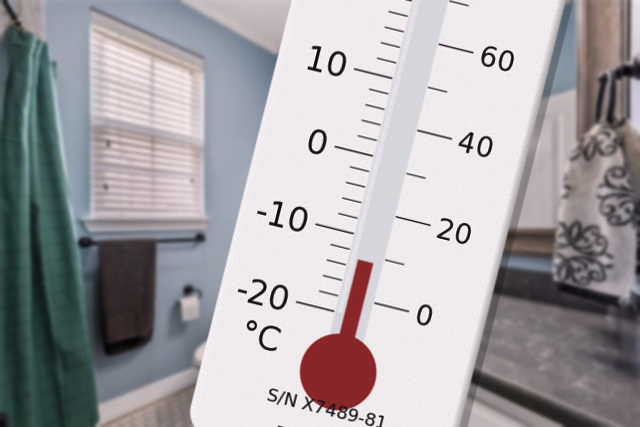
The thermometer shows -13 (°C)
